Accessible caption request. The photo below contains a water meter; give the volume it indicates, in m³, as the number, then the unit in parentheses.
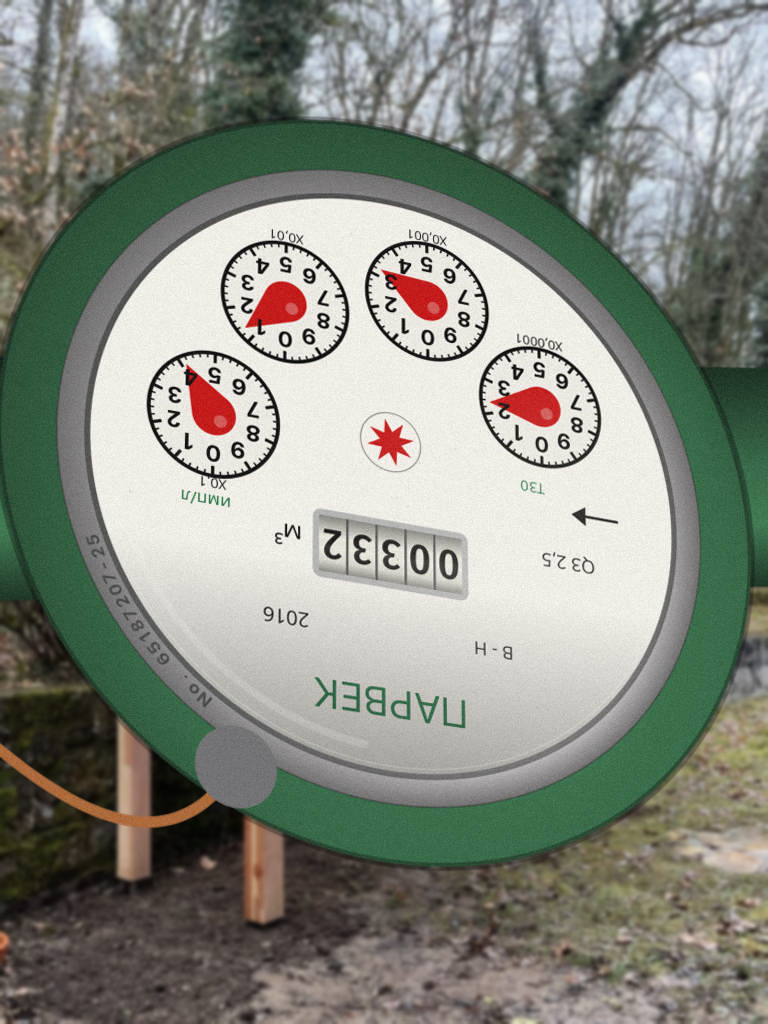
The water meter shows 332.4132 (m³)
